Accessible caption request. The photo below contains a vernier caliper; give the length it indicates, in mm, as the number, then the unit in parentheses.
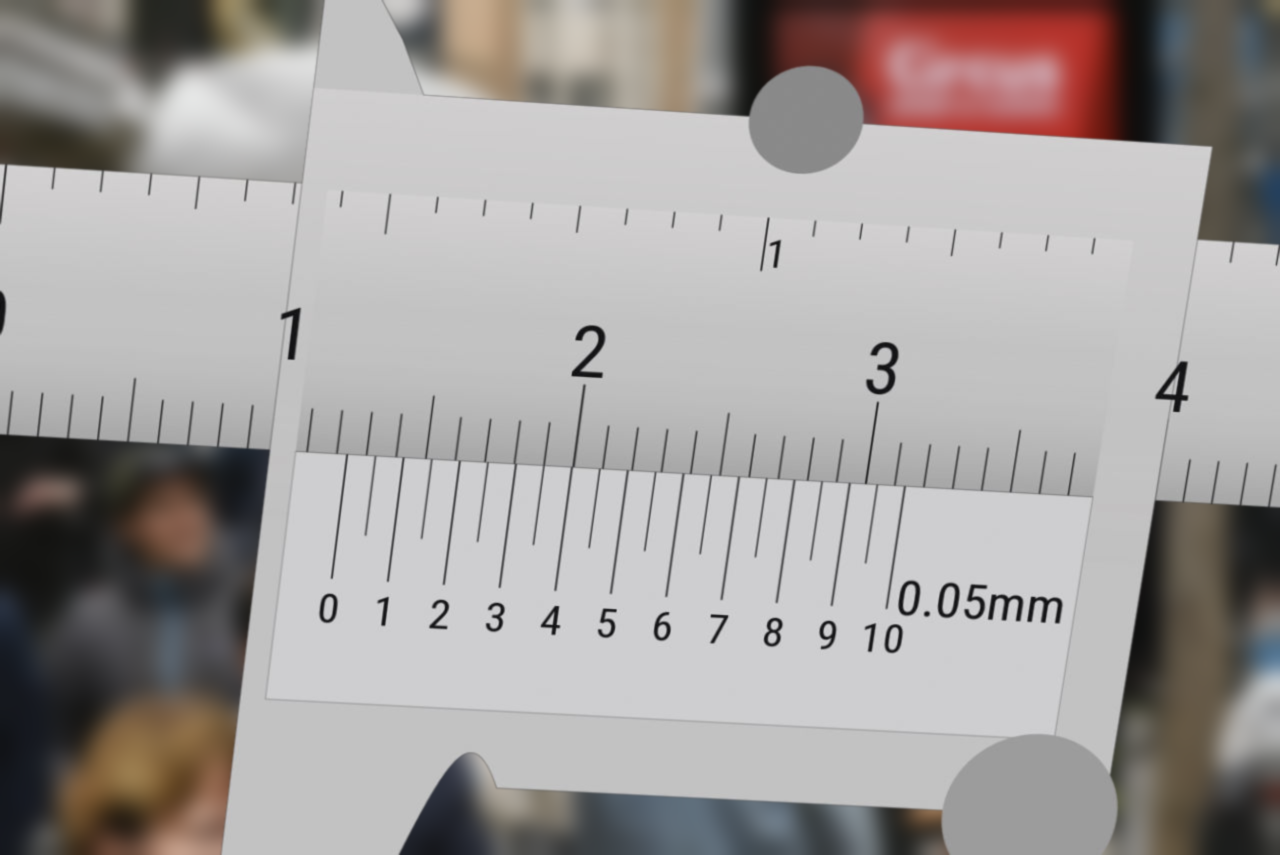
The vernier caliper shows 12.35 (mm)
